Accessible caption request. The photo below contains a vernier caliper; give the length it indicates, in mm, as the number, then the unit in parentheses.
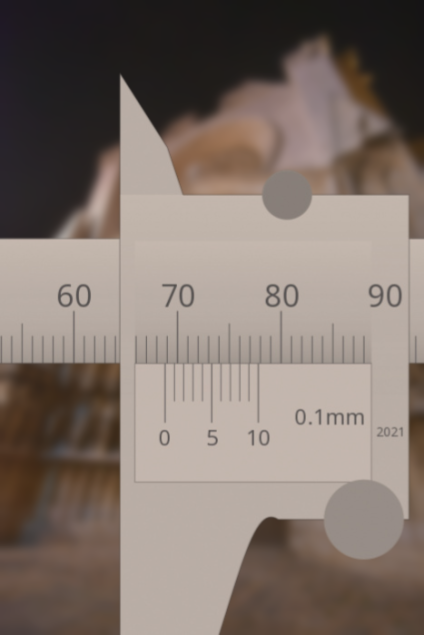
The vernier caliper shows 68.8 (mm)
